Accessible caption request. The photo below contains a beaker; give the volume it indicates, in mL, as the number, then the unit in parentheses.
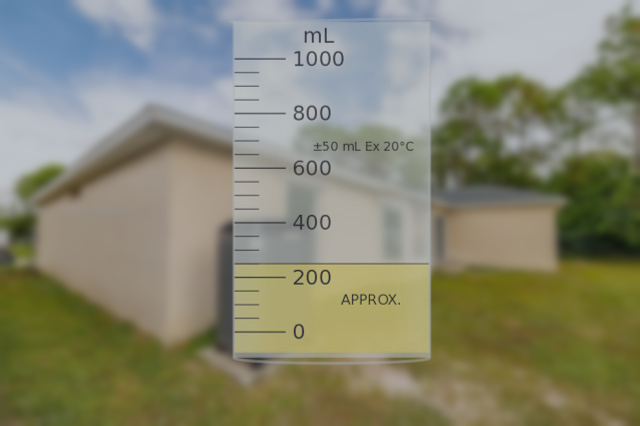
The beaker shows 250 (mL)
